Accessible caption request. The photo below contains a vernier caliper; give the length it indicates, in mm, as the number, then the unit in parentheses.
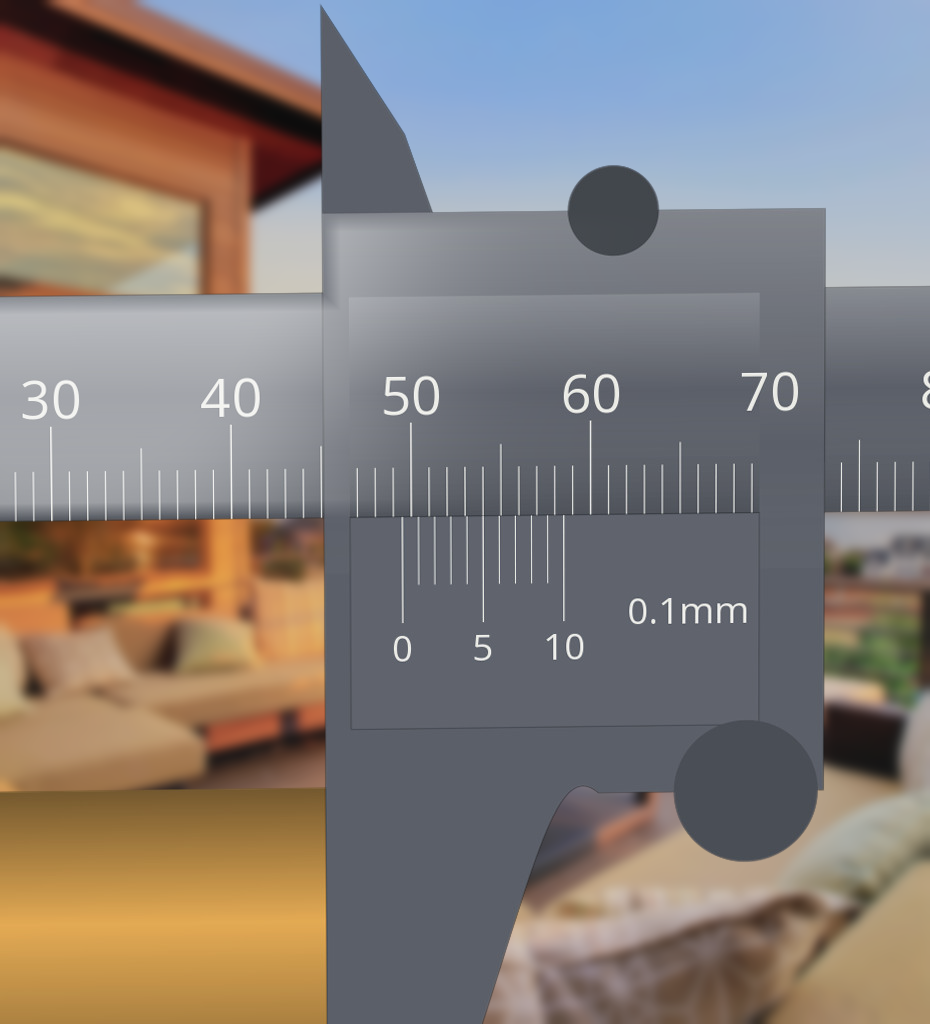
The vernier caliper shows 49.5 (mm)
